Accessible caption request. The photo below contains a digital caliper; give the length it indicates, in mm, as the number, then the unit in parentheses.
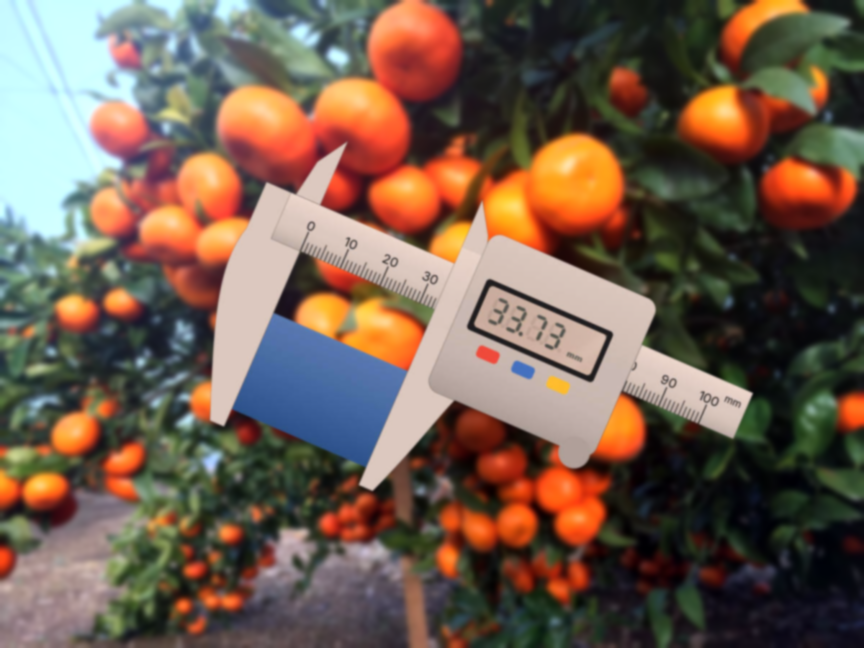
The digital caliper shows 33.73 (mm)
